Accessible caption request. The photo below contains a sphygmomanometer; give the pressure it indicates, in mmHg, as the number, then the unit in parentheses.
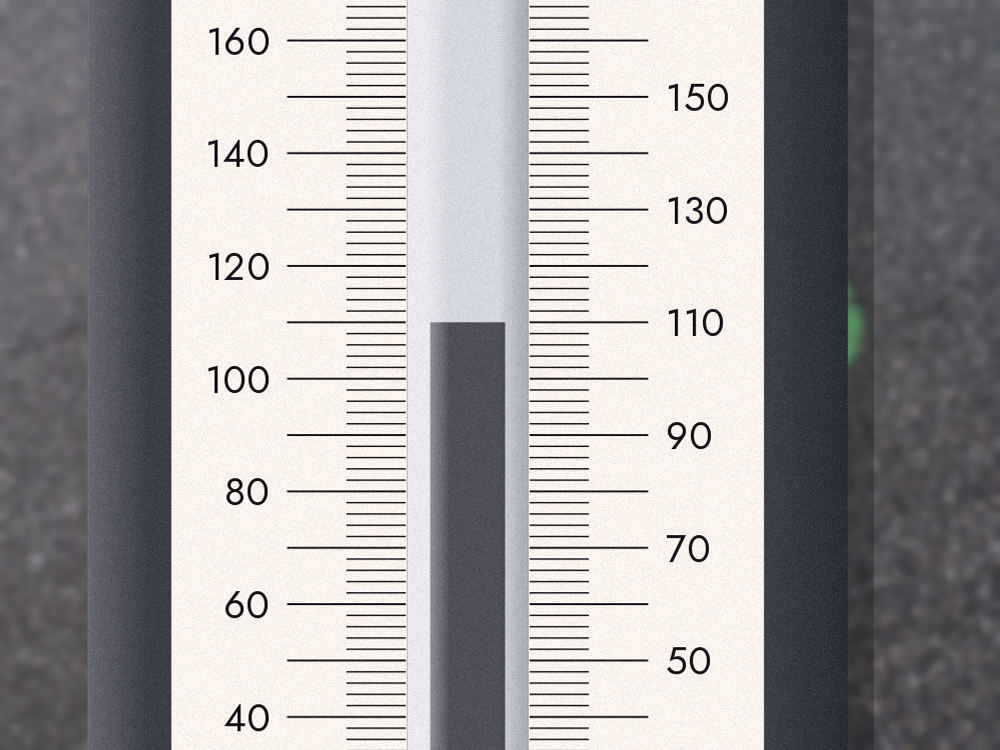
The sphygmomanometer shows 110 (mmHg)
